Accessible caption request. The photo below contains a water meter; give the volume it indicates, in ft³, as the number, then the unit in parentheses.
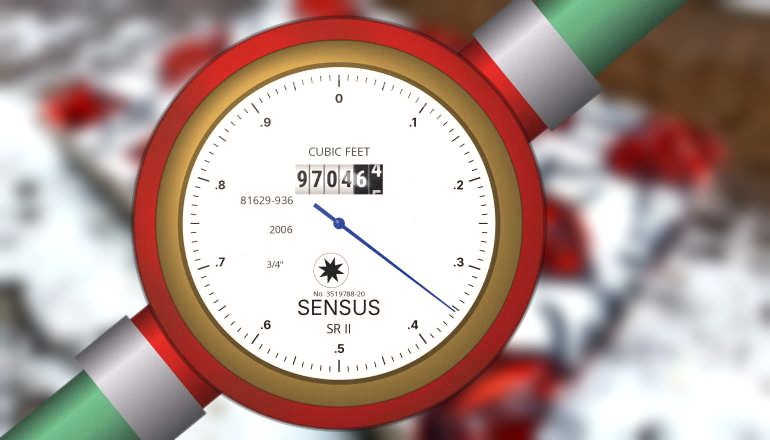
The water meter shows 970464.35 (ft³)
